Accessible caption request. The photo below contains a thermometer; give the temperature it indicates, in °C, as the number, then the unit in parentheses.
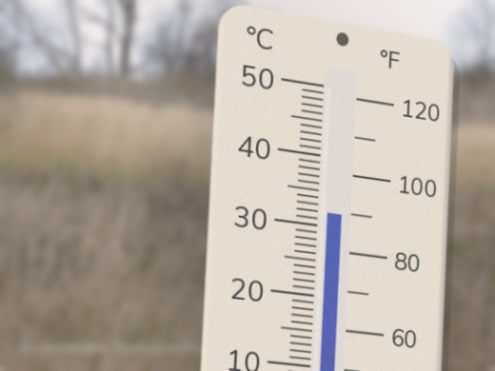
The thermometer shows 32 (°C)
